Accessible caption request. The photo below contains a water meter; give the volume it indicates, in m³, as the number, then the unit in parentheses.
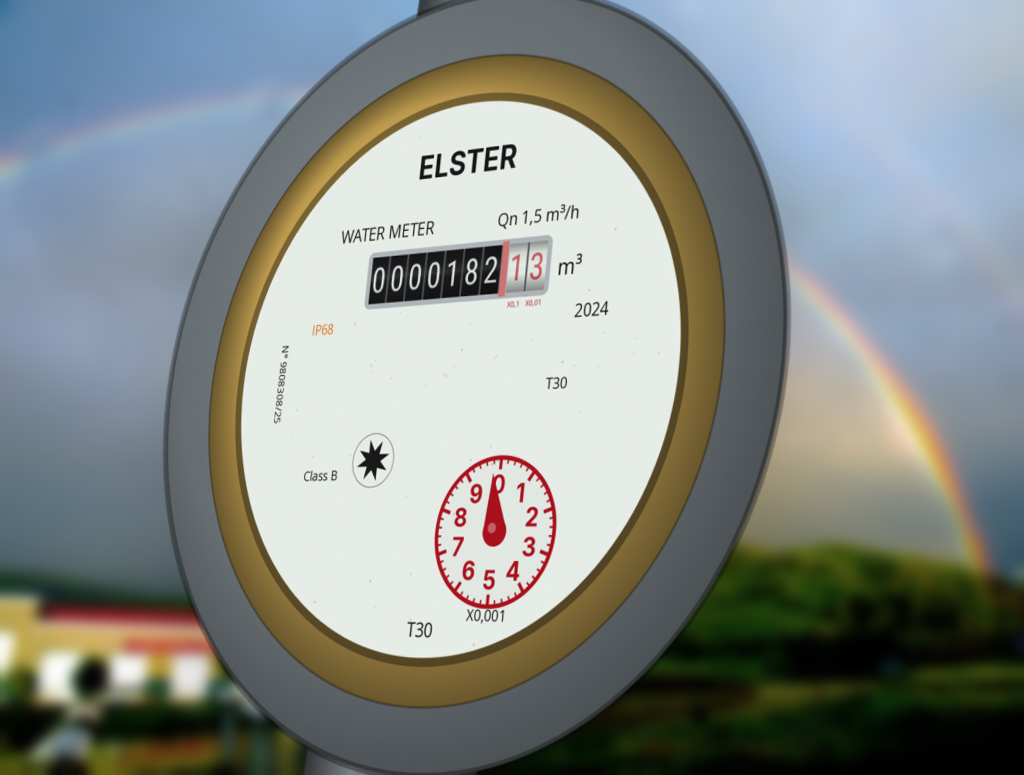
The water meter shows 182.129 (m³)
